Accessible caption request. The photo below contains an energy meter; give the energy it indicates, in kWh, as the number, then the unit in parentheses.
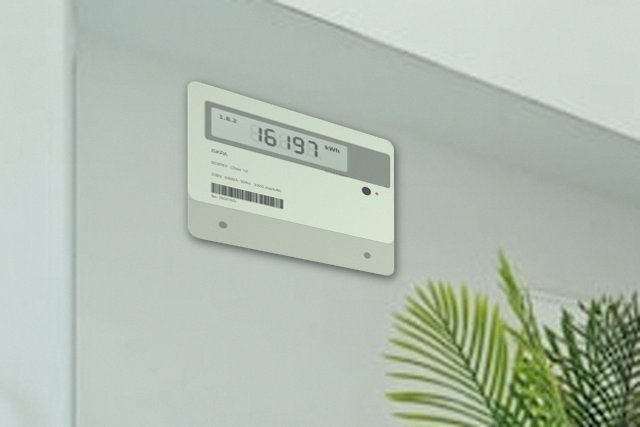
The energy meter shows 16197 (kWh)
